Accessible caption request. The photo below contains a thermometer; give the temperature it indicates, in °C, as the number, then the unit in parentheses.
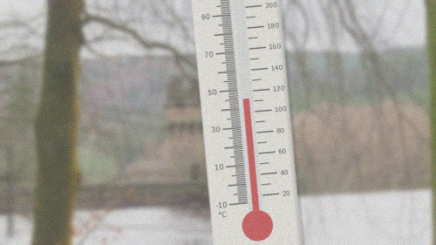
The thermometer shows 45 (°C)
